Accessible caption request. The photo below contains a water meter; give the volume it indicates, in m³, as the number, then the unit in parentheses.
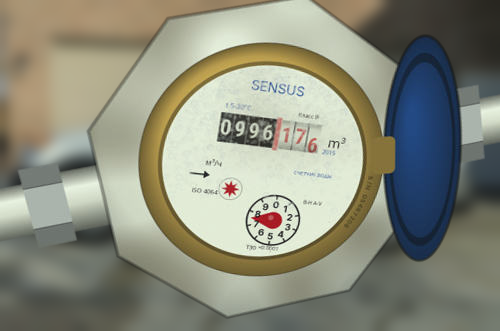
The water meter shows 996.1757 (m³)
